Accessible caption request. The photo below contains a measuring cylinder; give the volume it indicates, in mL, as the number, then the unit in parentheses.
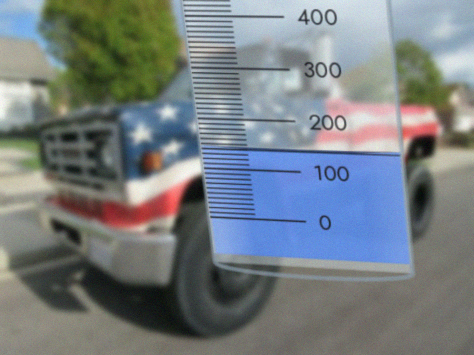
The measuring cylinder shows 140 (mL)
